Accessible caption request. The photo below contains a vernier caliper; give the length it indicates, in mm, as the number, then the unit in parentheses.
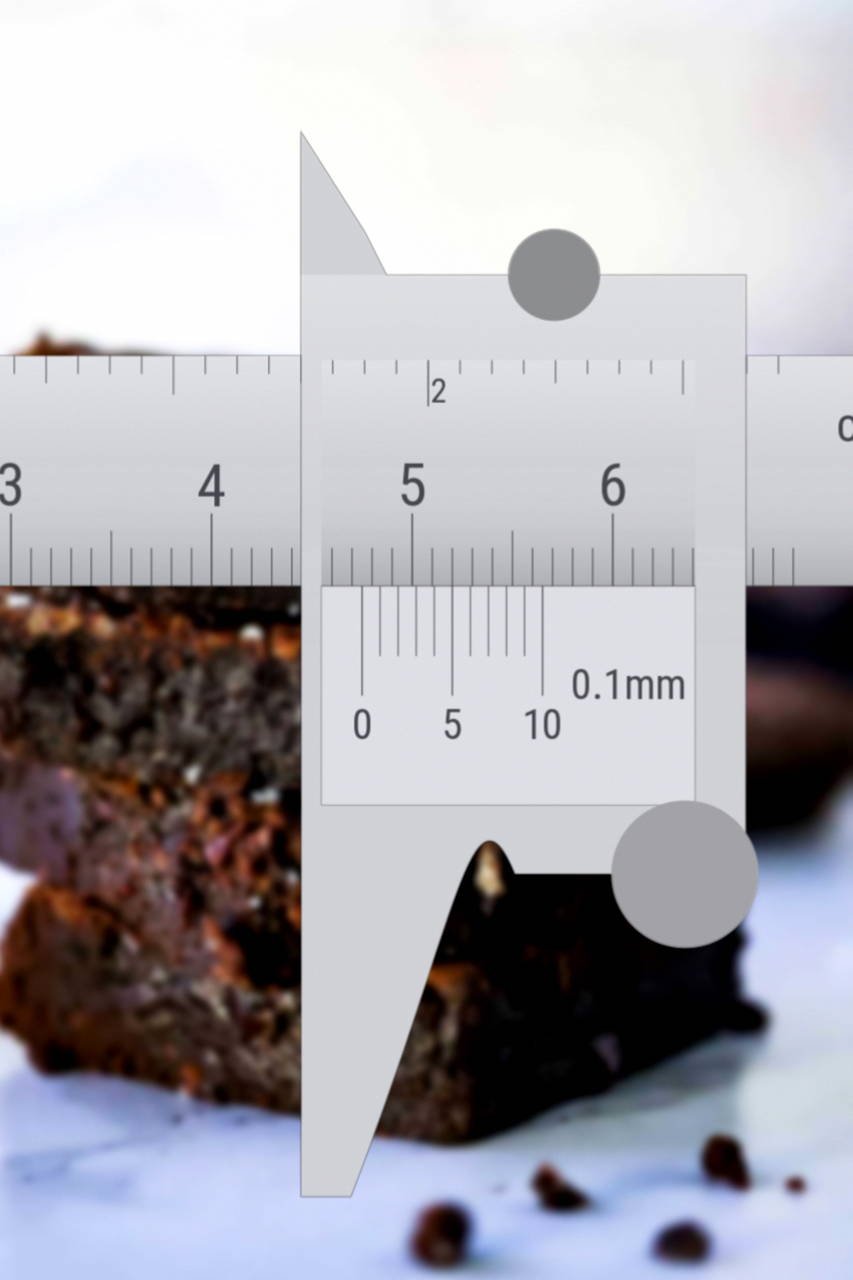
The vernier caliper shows 47.5 (mm)
